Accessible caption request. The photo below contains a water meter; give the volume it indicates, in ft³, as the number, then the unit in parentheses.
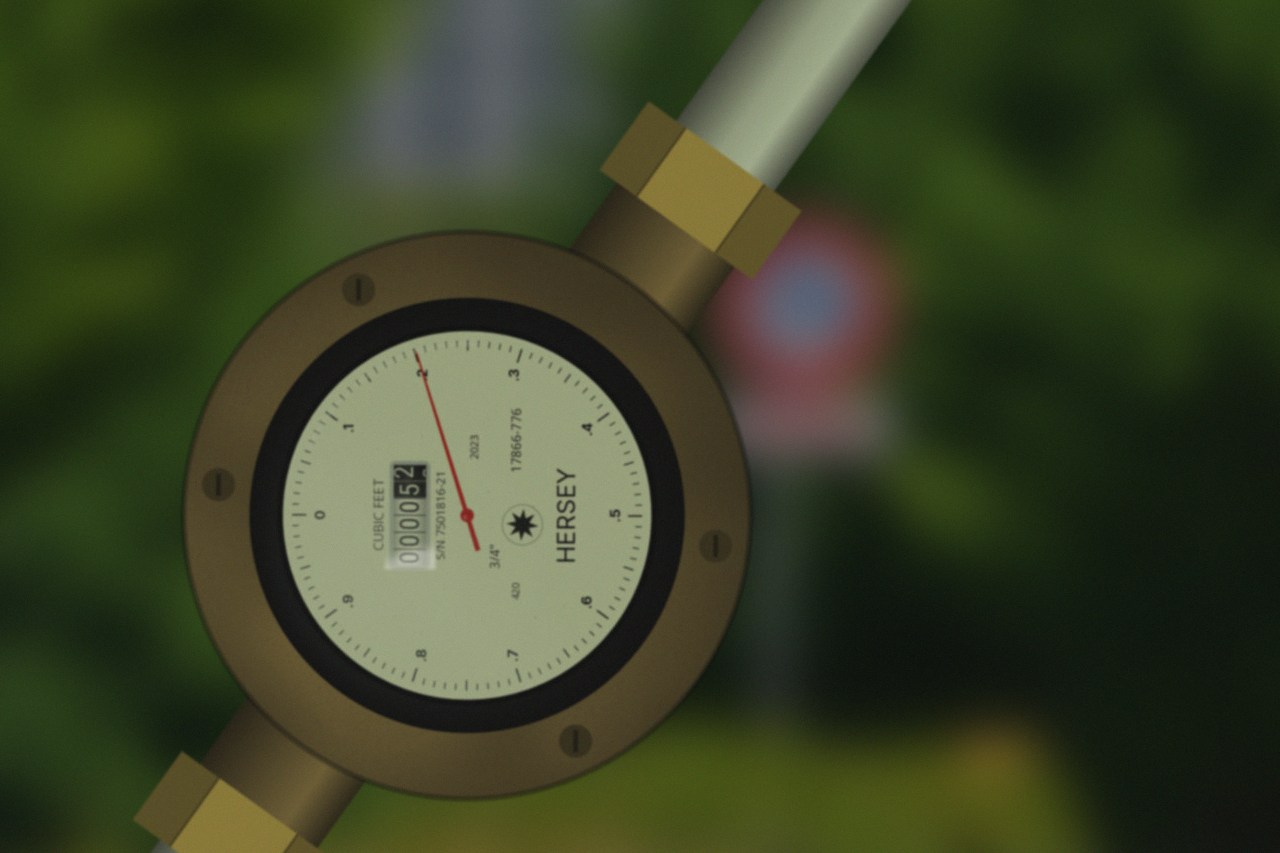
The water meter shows 52.20 (ft³)
